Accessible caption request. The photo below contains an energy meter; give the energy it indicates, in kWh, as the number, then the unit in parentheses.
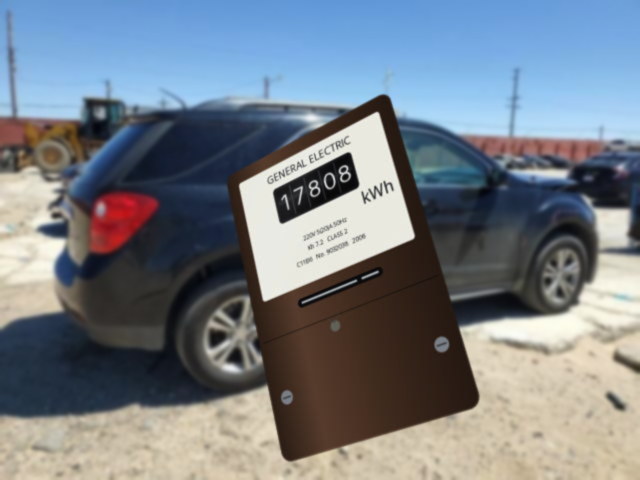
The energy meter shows 17808 (kWh)
